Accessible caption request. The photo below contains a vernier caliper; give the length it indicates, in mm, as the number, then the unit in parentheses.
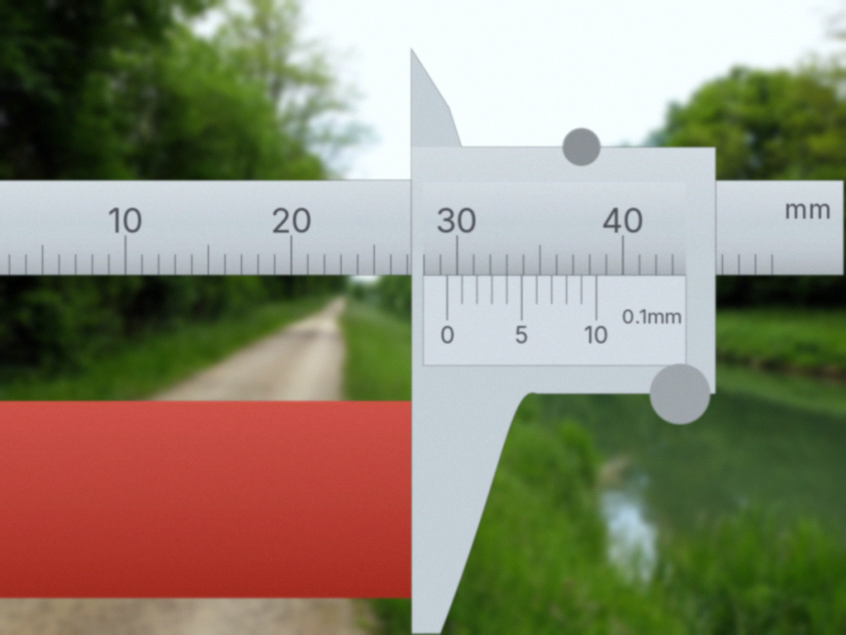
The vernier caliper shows 29.4 (mm)
